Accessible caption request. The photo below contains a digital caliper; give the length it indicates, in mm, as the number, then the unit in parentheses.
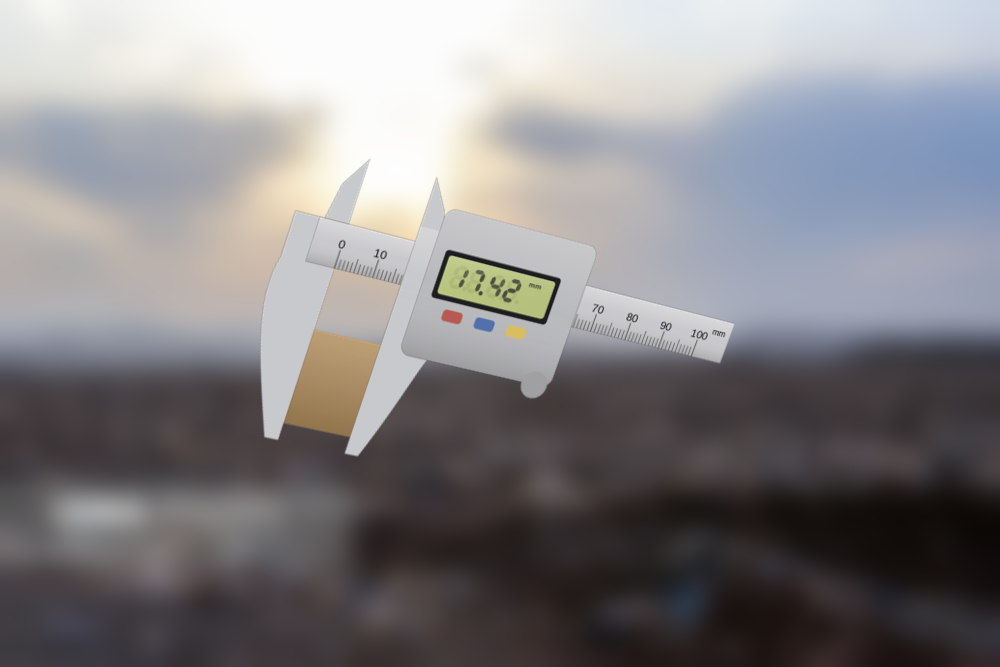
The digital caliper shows 17.42 (mm)
